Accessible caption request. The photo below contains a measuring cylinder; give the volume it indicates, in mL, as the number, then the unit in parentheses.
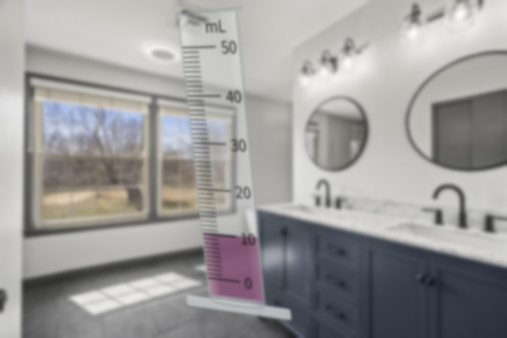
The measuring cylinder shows 10 (mL)
